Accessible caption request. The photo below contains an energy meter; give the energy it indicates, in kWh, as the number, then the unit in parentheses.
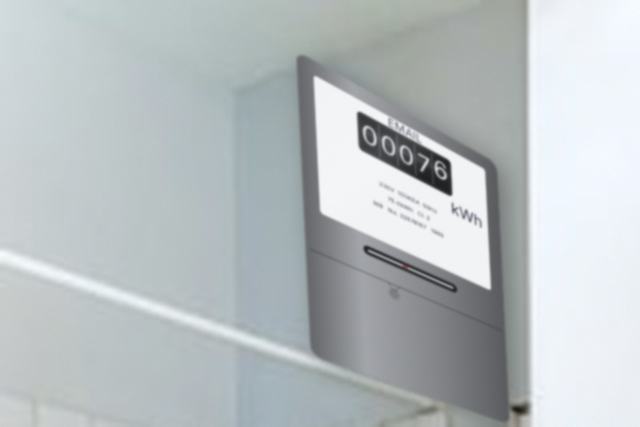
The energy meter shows 76 (kWh)
